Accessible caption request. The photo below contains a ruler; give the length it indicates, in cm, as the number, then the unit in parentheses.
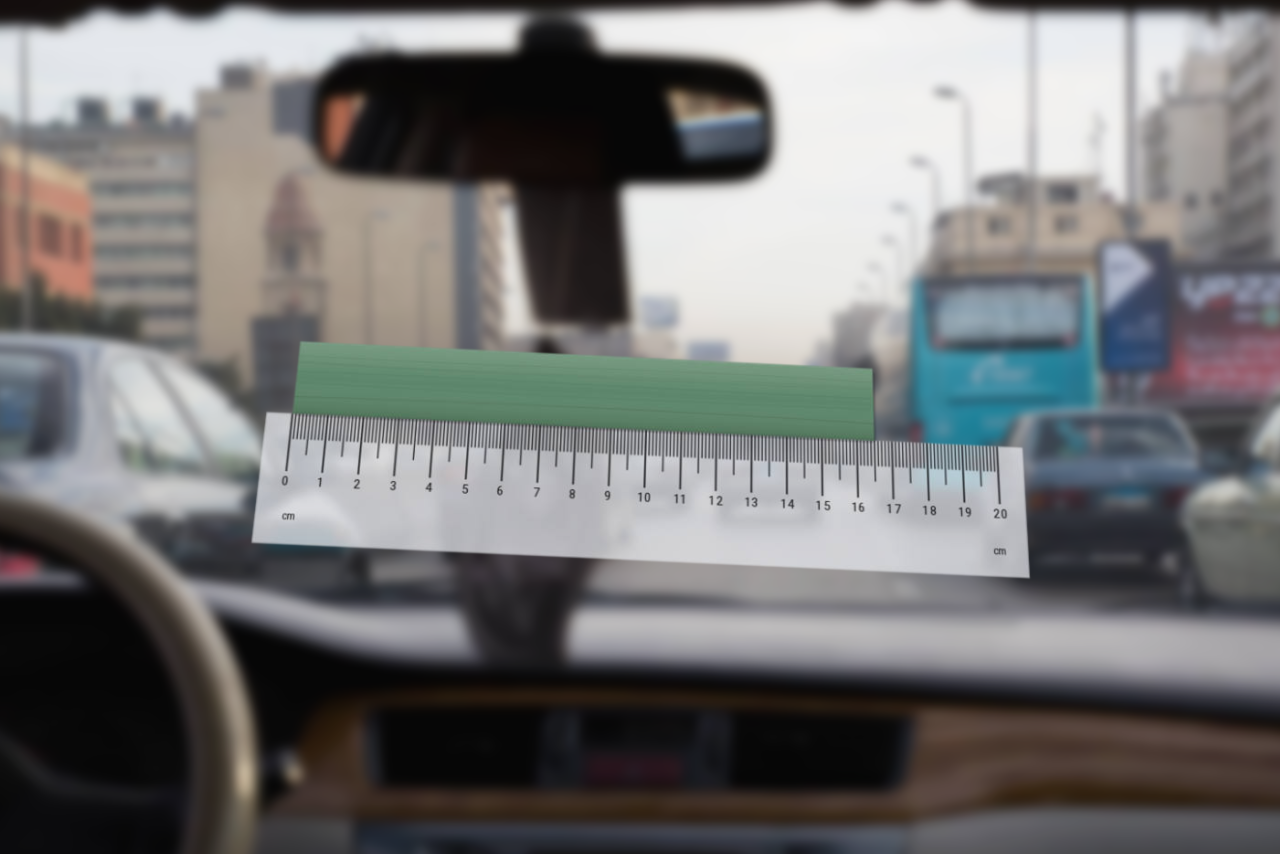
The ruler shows 16.5 (cm)
